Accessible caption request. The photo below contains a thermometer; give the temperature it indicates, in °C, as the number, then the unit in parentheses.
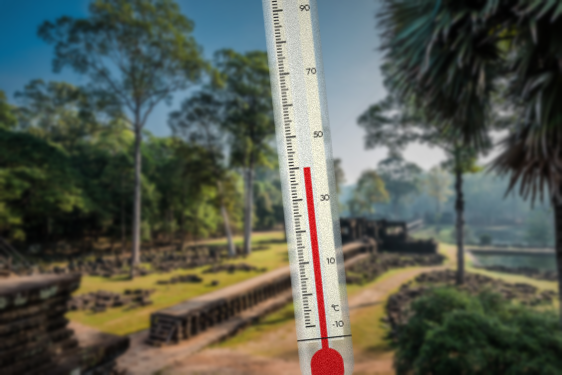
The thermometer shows 40 (°C)
